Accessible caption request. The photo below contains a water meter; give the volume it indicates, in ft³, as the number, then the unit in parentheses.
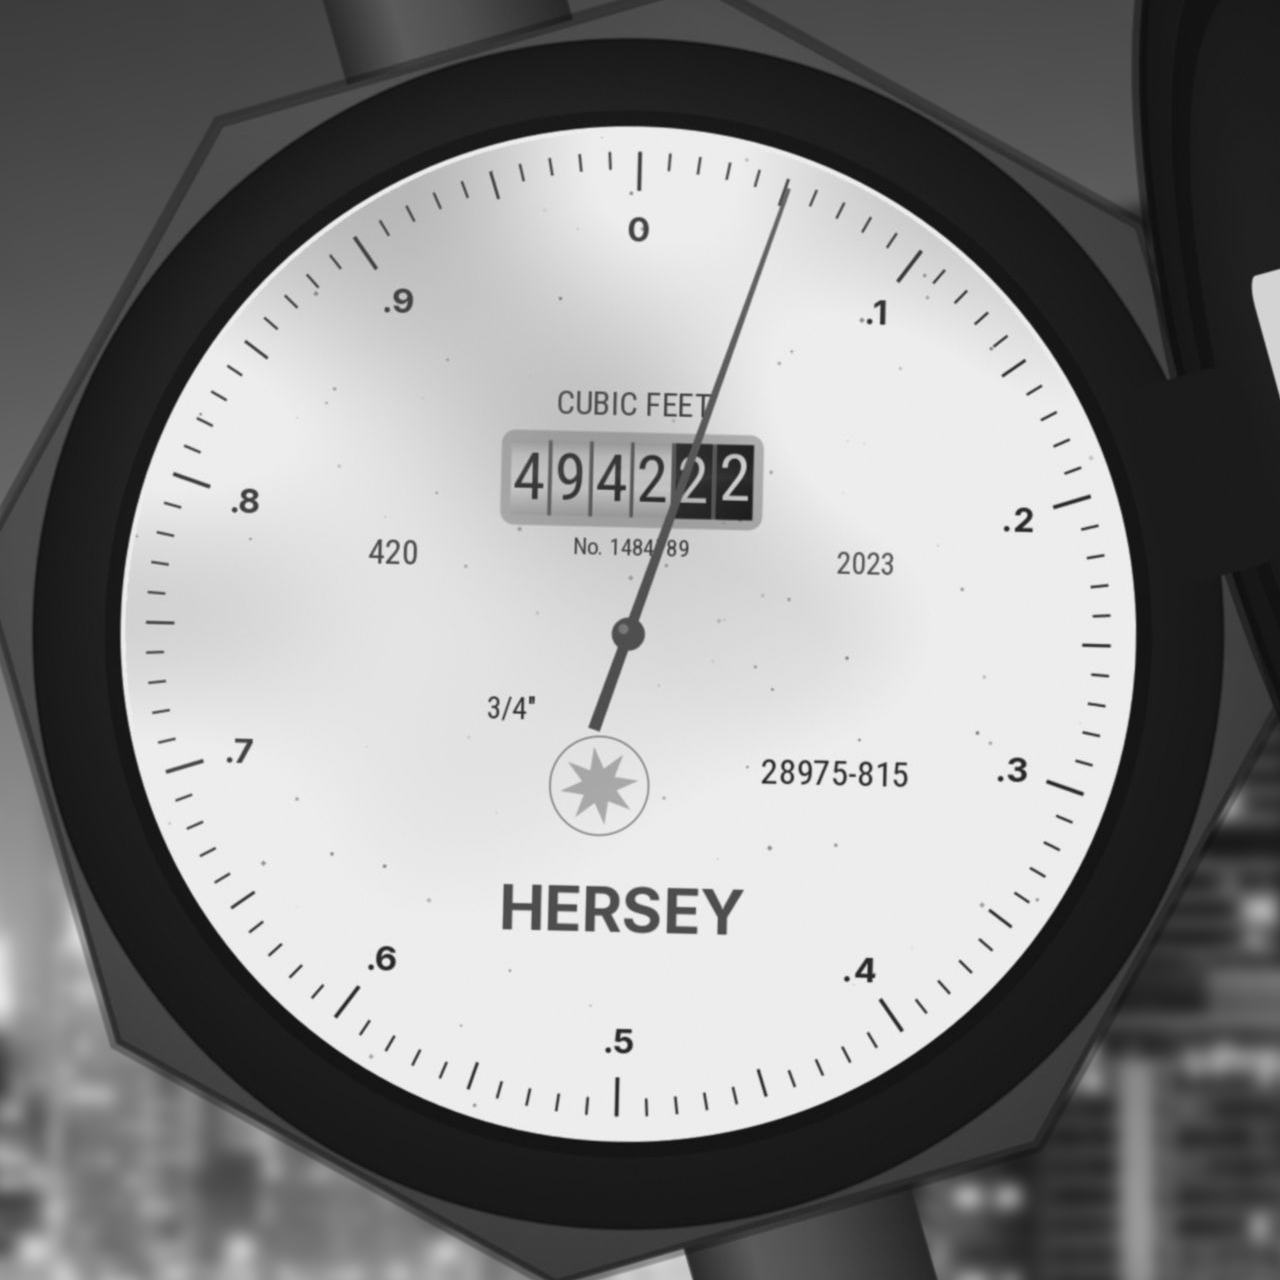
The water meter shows 494222.05 (ft³)
